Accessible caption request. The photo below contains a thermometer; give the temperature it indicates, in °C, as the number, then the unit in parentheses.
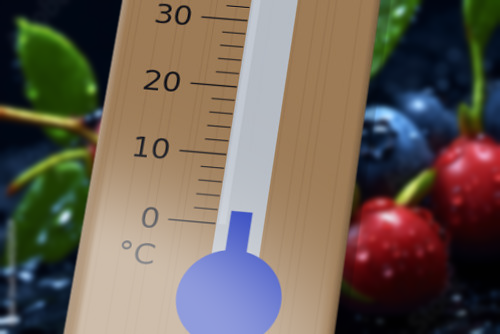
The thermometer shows 2 (°C)
